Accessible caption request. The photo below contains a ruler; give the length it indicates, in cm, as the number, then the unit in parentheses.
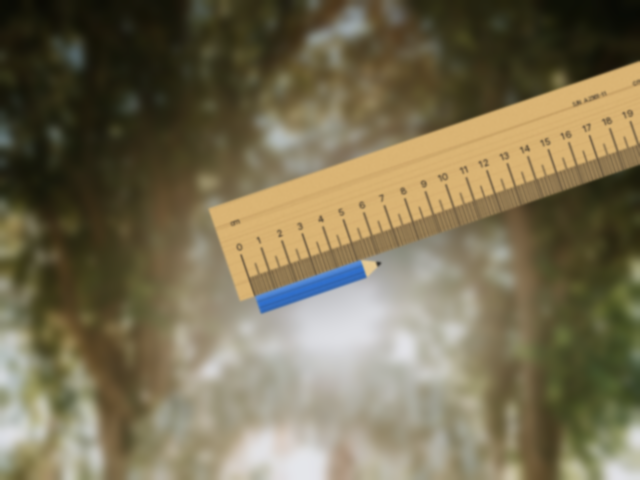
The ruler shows 6 (cm)
